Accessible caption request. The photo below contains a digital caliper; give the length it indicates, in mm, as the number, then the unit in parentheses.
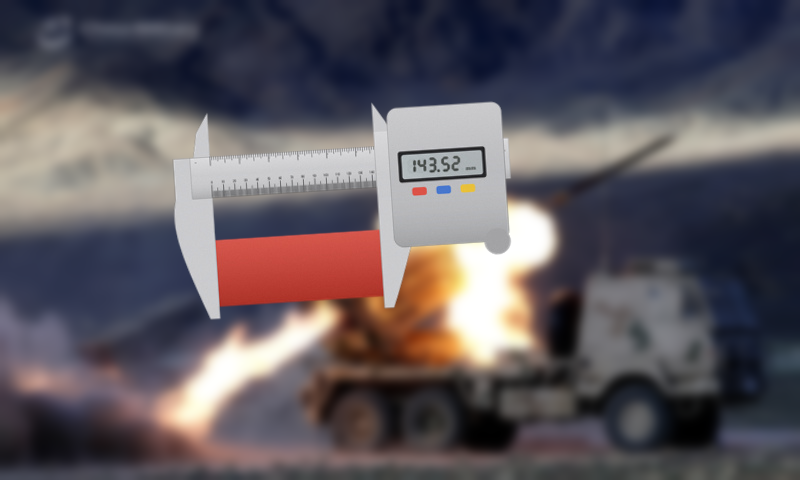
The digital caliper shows 143.52 (mm)
